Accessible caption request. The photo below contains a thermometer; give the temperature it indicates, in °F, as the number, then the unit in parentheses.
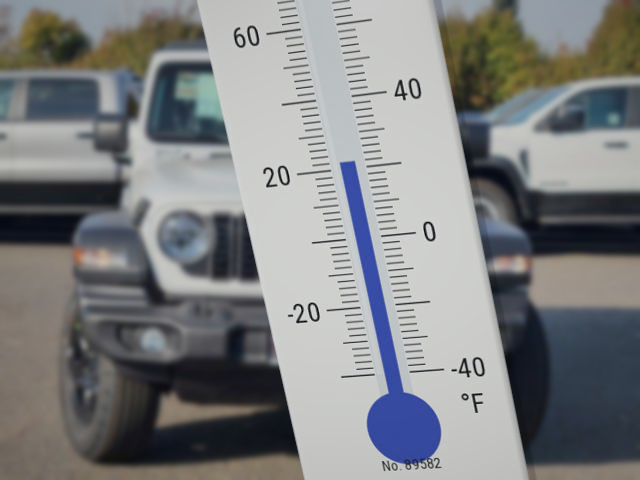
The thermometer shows 22 (°F)
